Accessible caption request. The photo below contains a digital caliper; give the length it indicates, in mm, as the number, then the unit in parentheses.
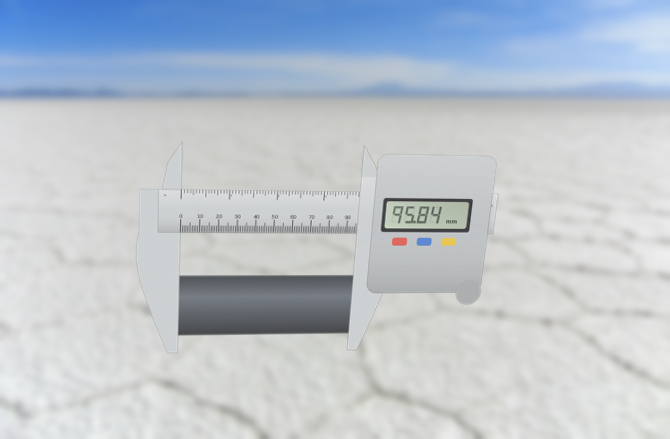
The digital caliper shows 95.84 (mm)
